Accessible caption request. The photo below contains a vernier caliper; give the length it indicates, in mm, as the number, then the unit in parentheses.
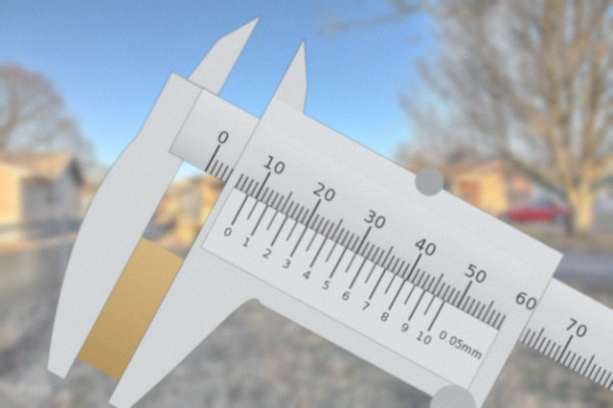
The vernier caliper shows 8.5 (mm)
